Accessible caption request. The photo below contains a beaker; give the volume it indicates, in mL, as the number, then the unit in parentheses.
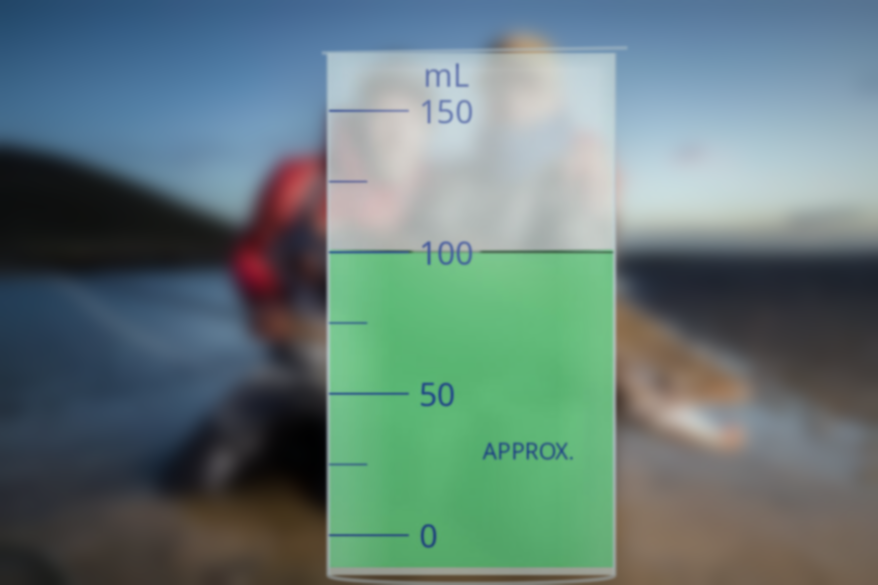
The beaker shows 100 (mL)
